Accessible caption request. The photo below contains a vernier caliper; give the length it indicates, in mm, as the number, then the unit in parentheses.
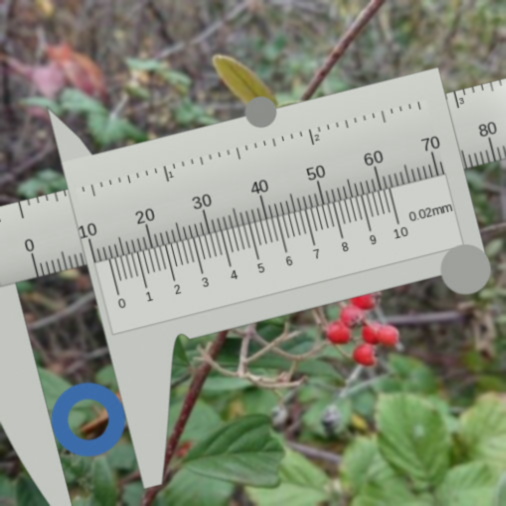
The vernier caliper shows 12.5 (mm)
